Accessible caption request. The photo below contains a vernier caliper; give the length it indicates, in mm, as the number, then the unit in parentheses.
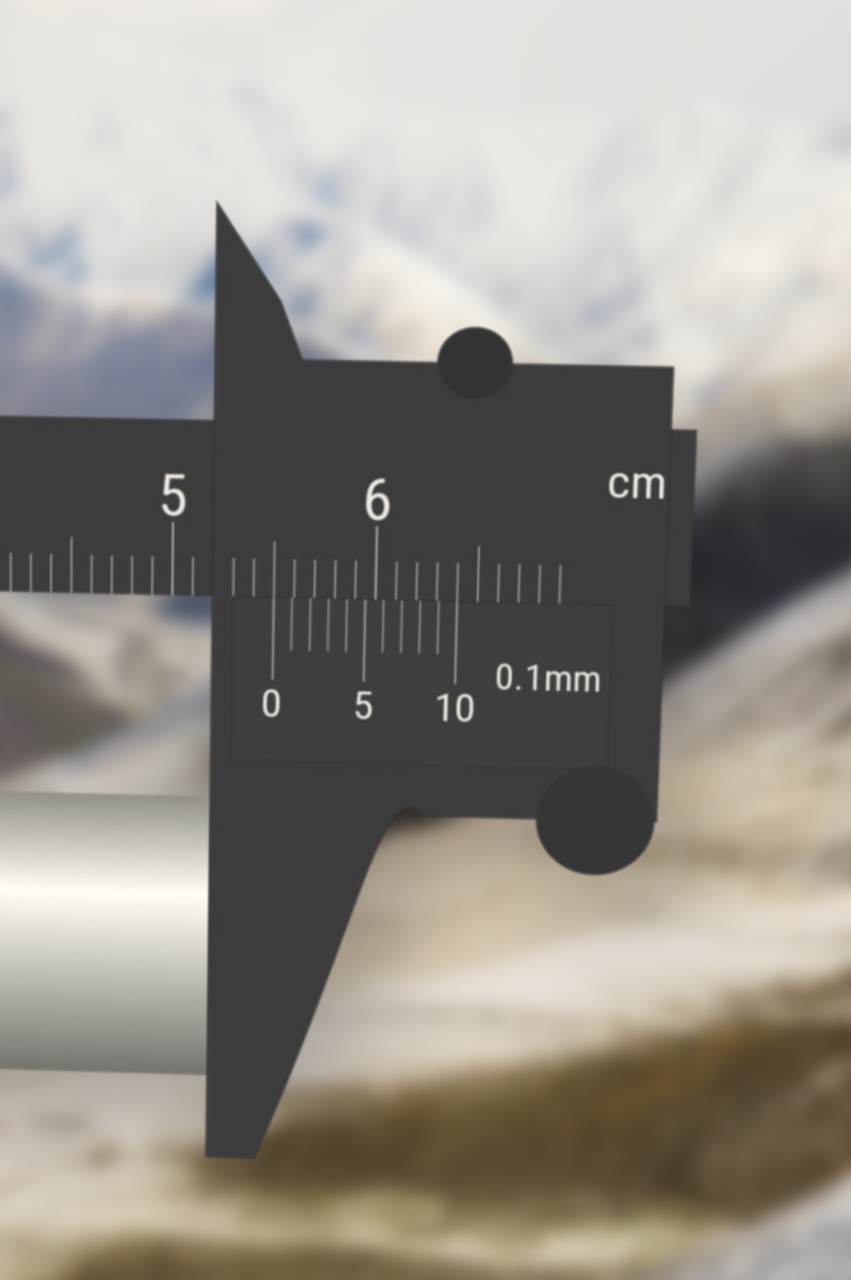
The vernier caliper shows 55.0 (mm)
